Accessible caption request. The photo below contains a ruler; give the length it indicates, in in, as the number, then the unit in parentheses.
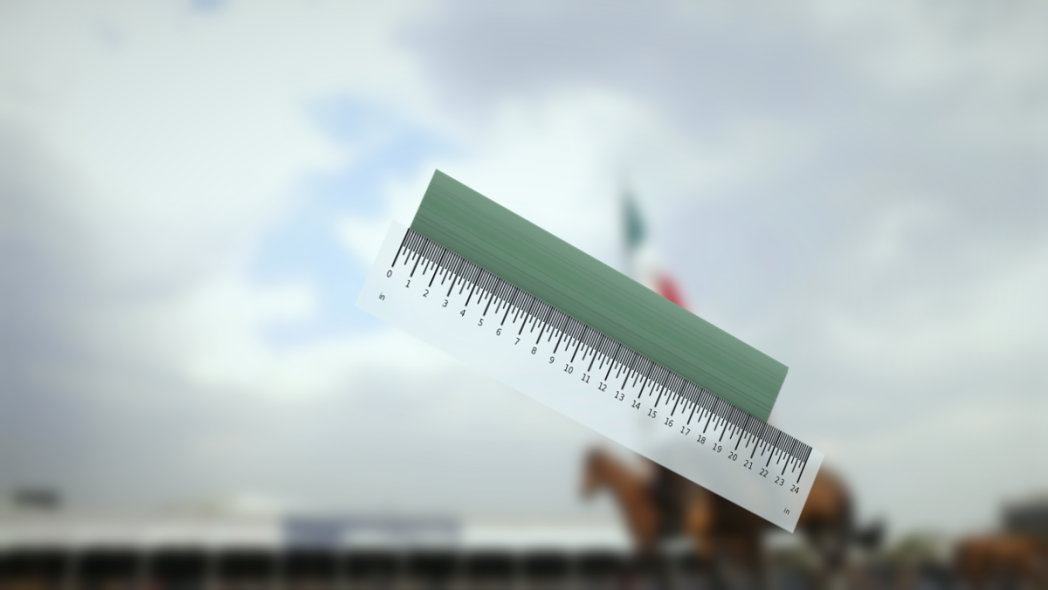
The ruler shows 21 (in)
